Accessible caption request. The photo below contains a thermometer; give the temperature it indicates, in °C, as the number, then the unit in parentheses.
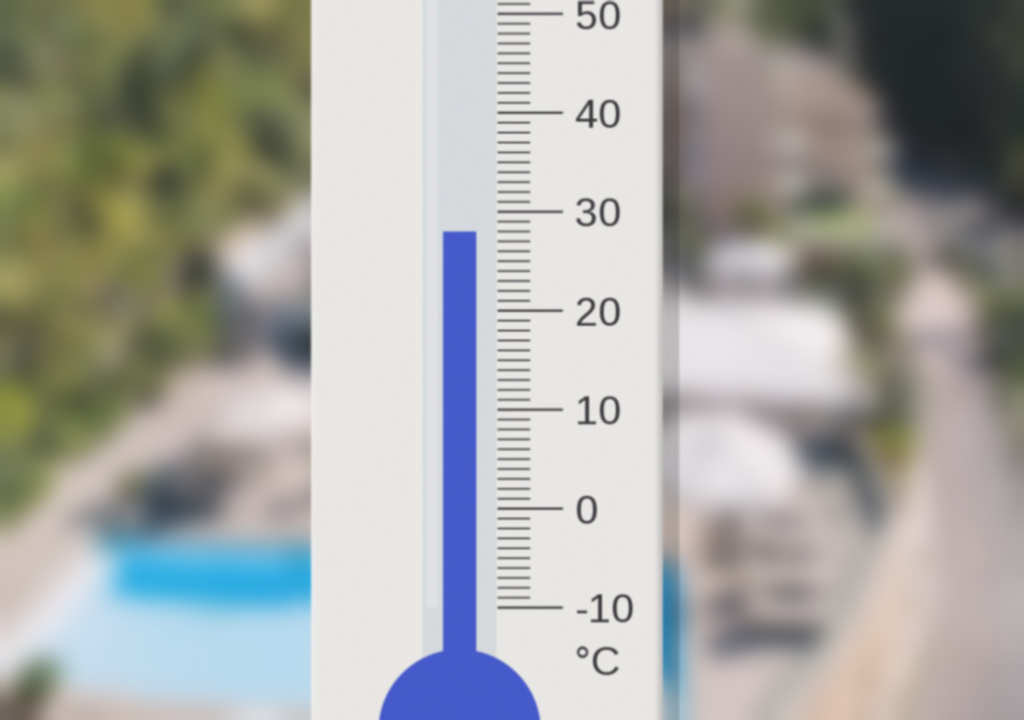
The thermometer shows 28 (°C)
